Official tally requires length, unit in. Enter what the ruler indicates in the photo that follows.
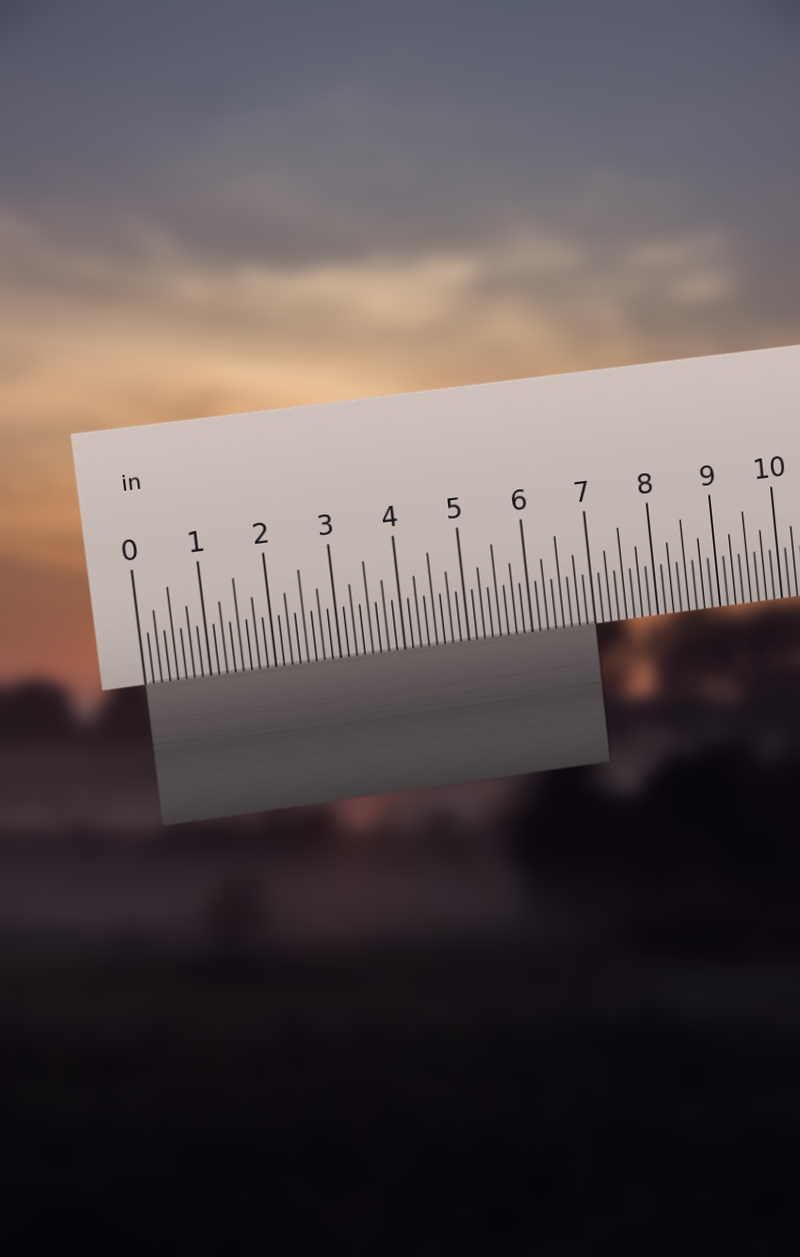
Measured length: 7 in
